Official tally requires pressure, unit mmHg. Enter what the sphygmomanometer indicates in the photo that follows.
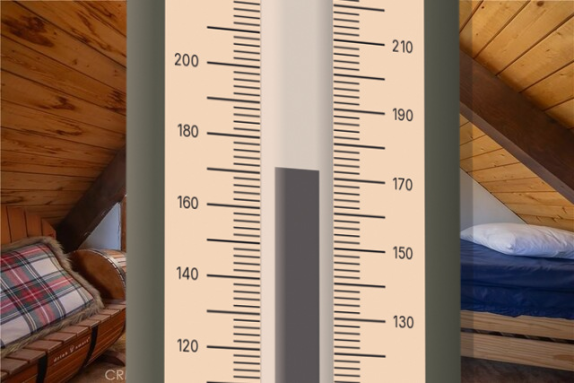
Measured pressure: 172 mmHg
